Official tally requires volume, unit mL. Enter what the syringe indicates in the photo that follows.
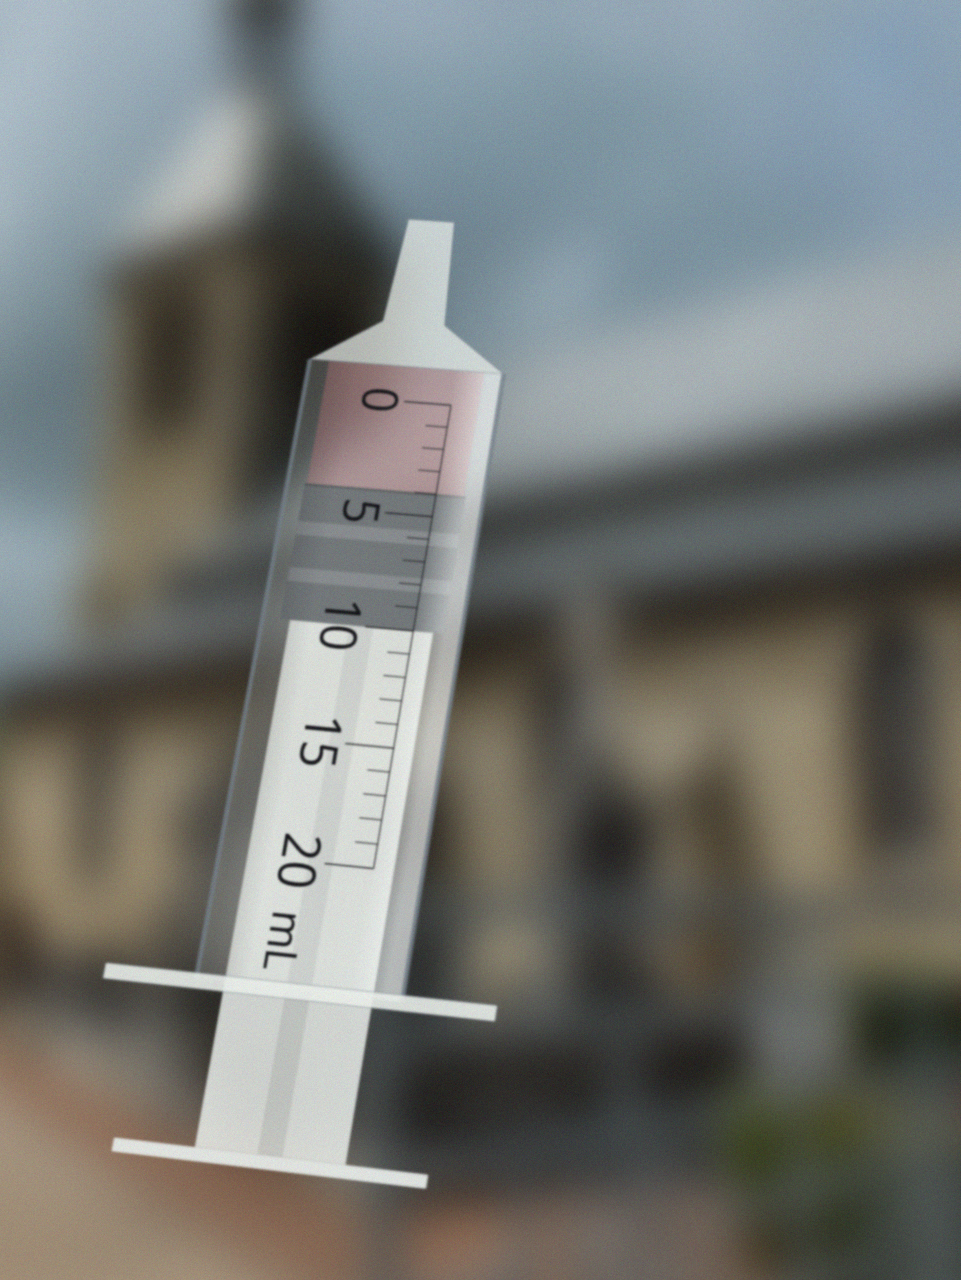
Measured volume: 4 mL
